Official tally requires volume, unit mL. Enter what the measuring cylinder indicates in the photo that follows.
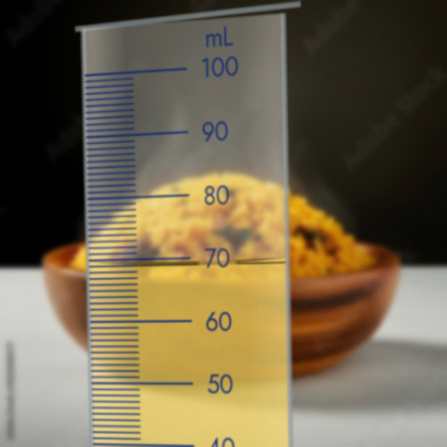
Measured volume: 69 mL
